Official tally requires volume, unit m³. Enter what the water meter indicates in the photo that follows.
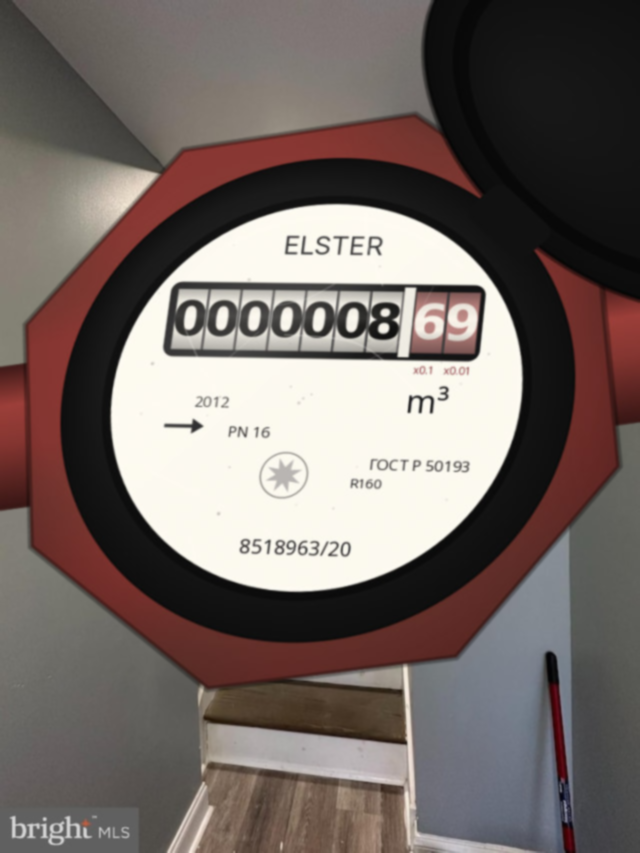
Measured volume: 8.69 m³
